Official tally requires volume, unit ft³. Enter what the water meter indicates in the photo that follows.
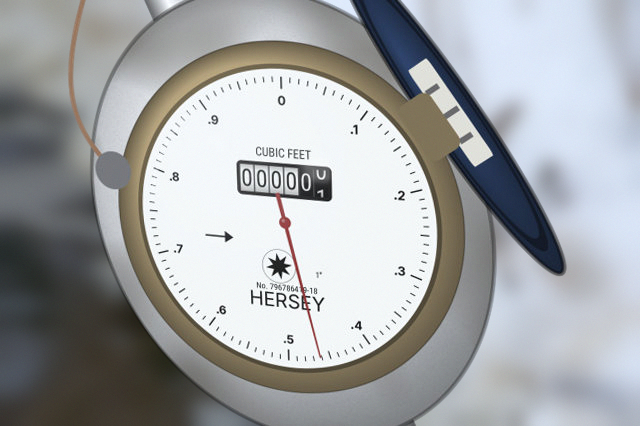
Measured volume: 0.46 ft³
